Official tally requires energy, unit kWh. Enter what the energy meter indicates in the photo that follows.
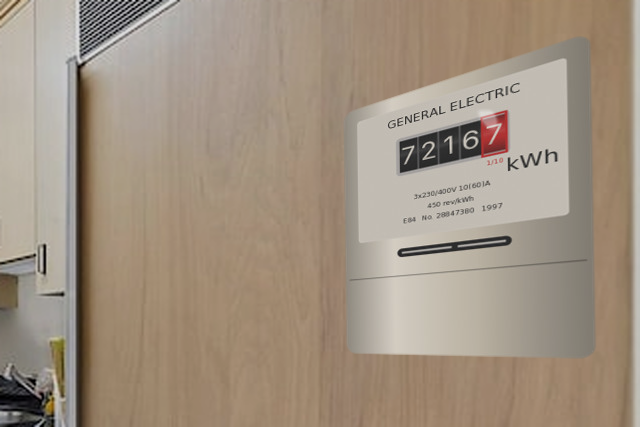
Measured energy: 7216.7 kWh
